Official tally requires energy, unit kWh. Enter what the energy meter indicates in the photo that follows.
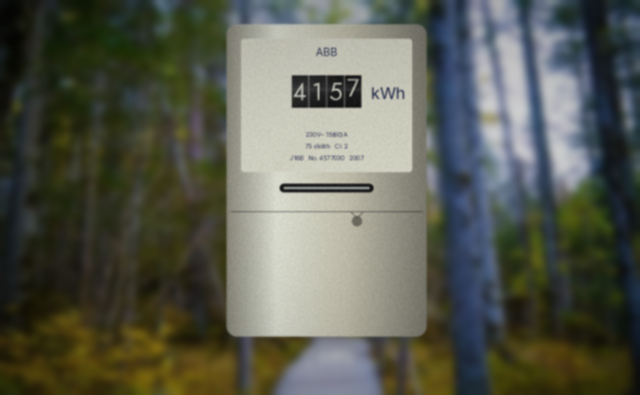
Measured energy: 4157 kWh
